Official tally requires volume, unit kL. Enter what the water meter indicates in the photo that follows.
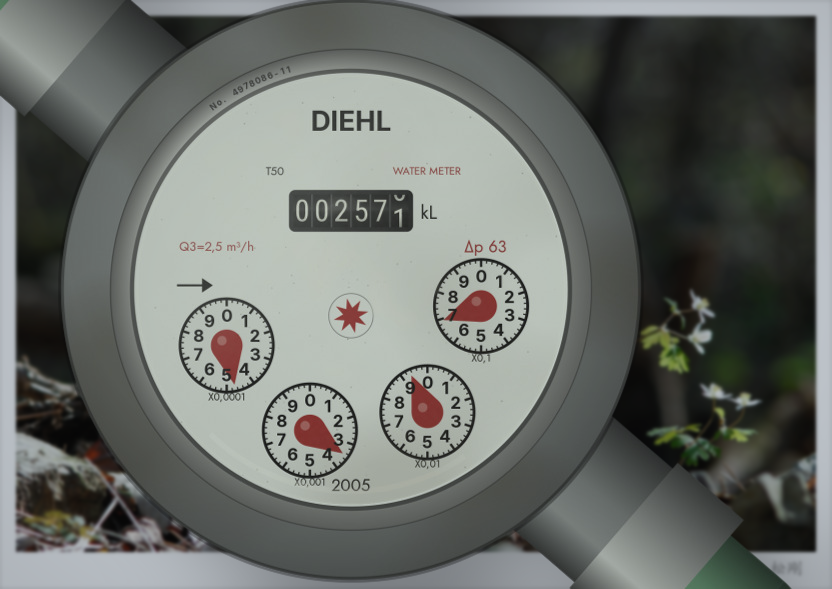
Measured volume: 2570.6934 kL
